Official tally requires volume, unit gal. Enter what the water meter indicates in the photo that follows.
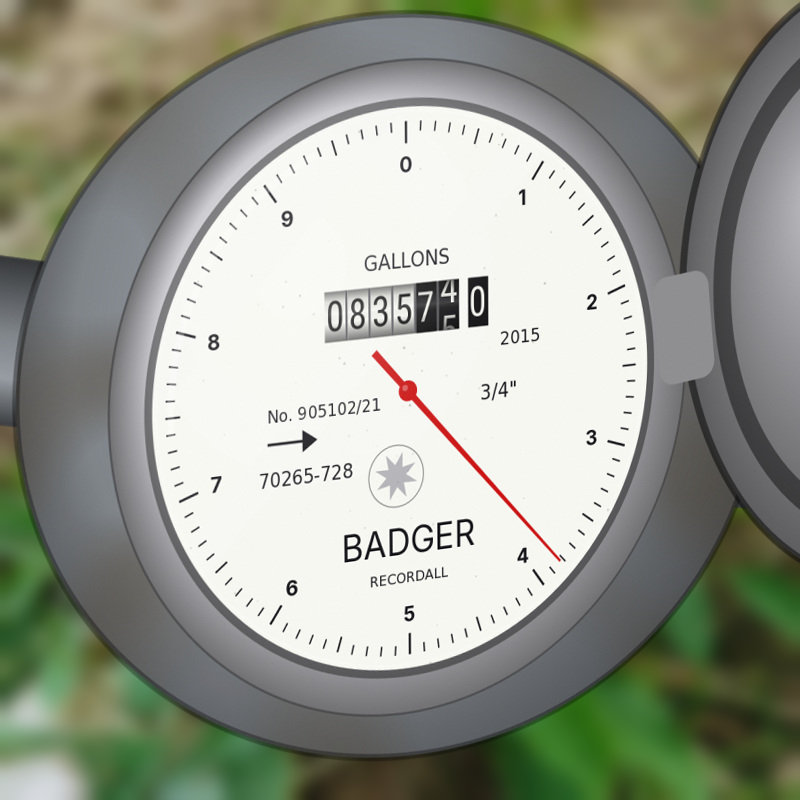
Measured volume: 835743.8 gal
